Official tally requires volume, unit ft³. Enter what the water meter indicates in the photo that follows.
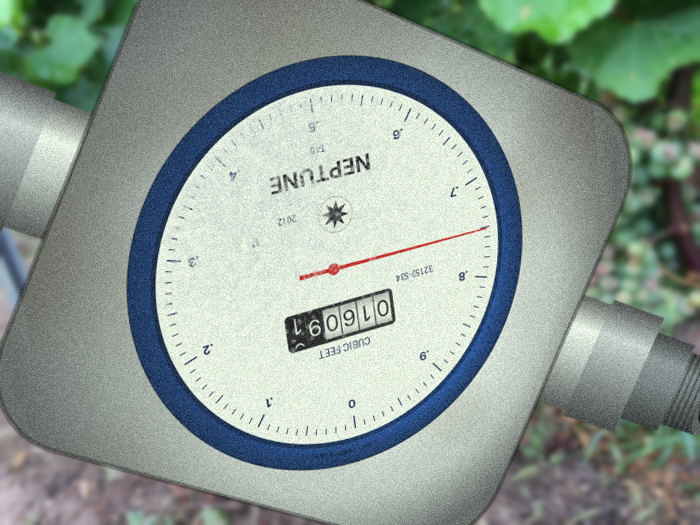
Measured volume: 16090.75 ft³
